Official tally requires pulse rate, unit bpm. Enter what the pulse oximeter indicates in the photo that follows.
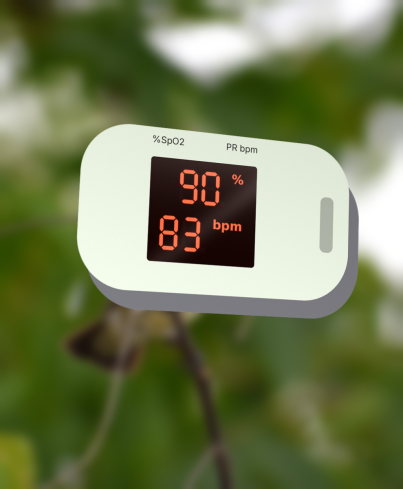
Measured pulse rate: 83 bpm
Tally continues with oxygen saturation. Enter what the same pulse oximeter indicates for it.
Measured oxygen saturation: 90 %
